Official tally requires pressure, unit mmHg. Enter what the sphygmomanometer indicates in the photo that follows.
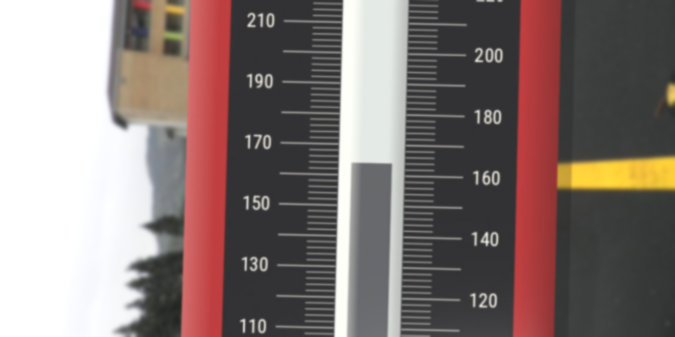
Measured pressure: 164 mmHg
